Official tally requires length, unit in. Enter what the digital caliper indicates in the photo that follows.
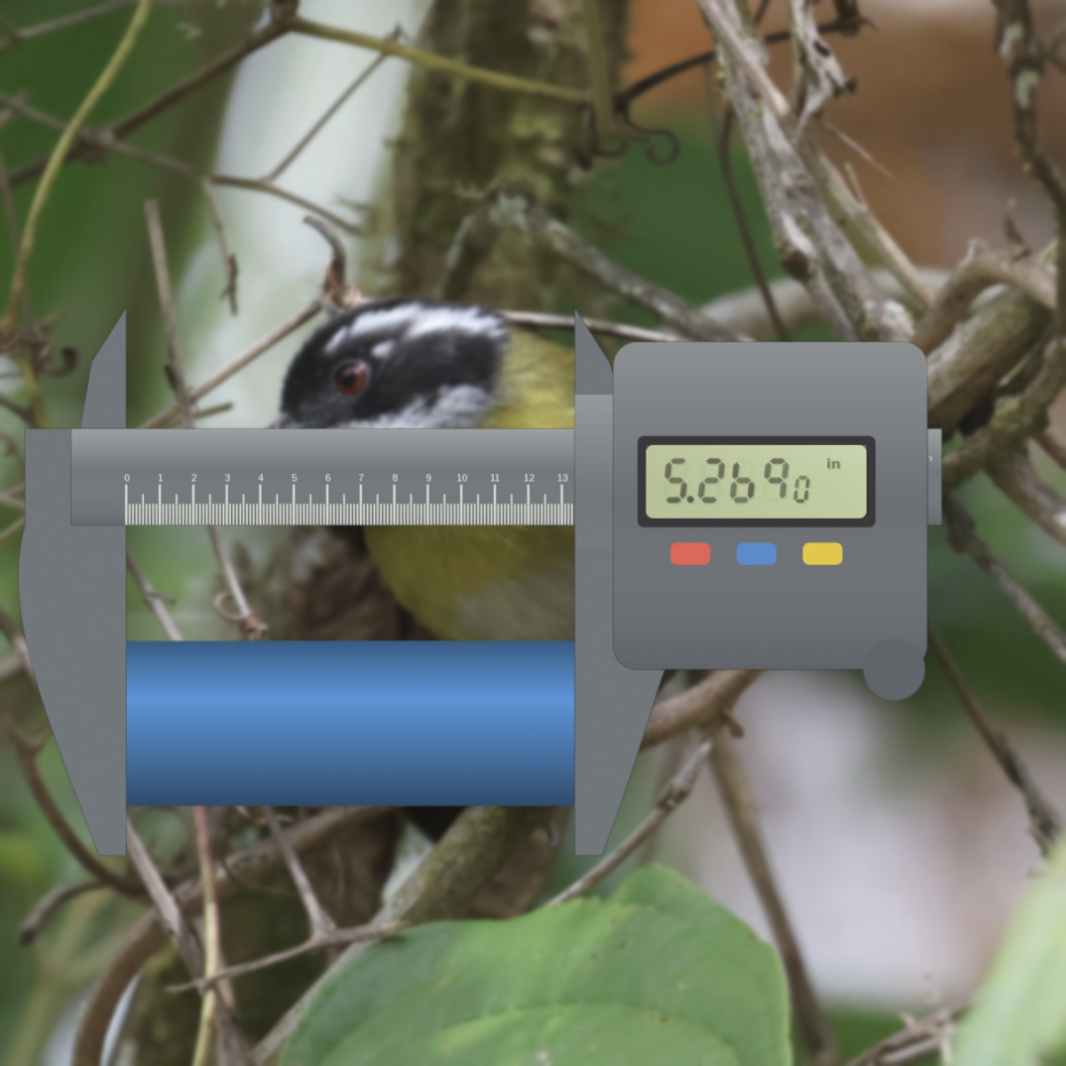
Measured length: 5.2690 in
